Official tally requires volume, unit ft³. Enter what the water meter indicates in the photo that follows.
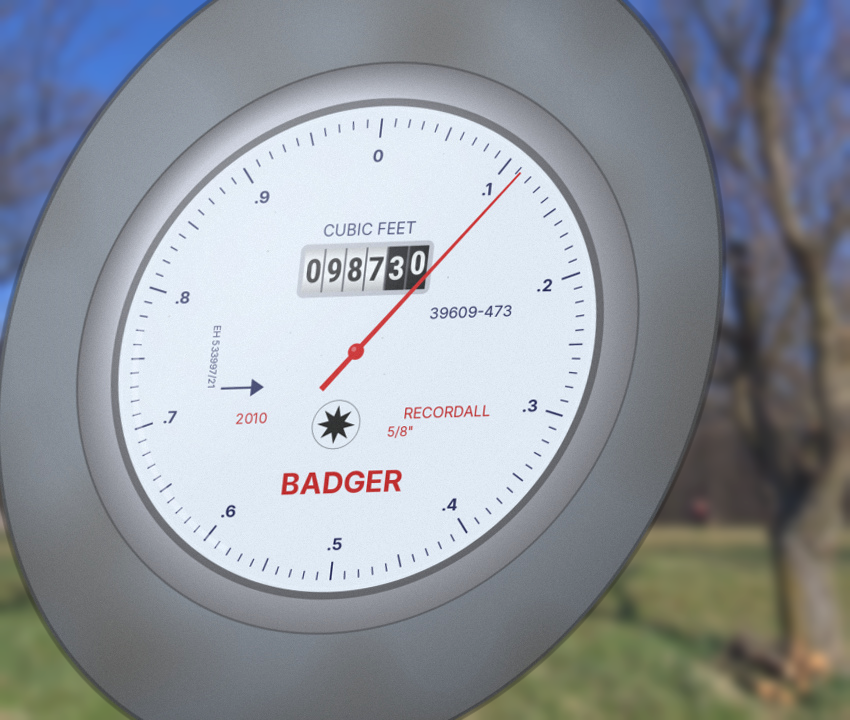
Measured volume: 98730.11 ft³
